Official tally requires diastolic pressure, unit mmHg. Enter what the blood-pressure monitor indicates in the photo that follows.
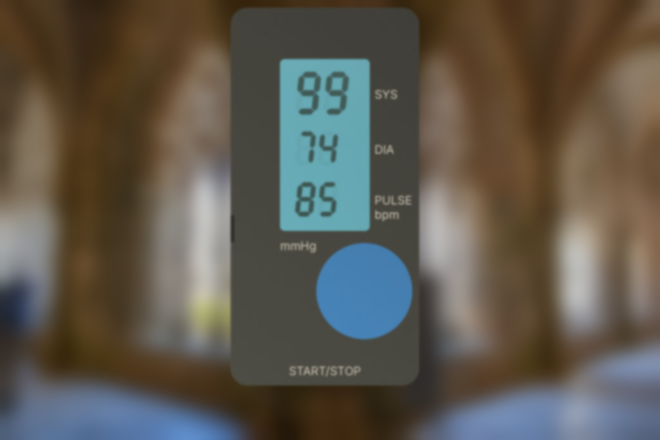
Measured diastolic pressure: 74 mmHg
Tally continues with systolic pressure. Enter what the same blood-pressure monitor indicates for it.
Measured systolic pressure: 99 mmHg
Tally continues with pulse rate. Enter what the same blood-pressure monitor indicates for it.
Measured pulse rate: 85 bpm
